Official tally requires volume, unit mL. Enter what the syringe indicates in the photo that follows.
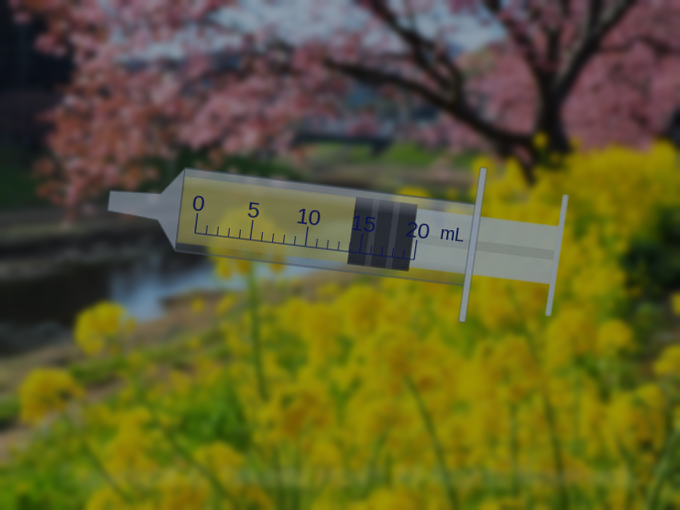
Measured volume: 14 mL
